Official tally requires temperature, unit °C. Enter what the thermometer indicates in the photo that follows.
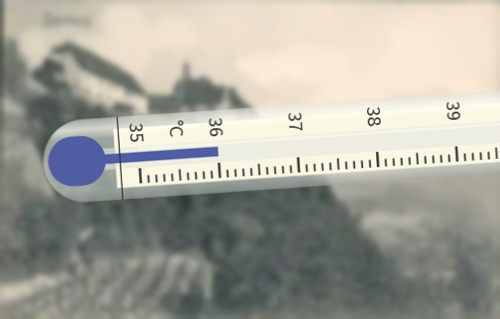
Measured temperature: 36 °C
